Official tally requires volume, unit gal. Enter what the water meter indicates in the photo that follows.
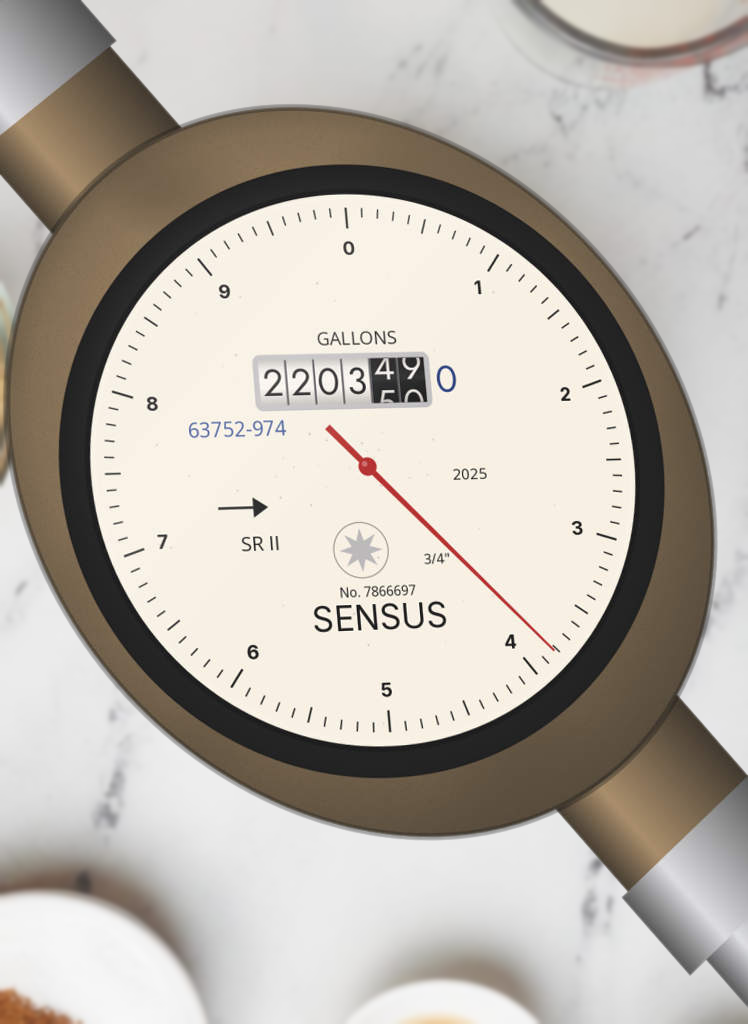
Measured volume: 2203493.8 gal
